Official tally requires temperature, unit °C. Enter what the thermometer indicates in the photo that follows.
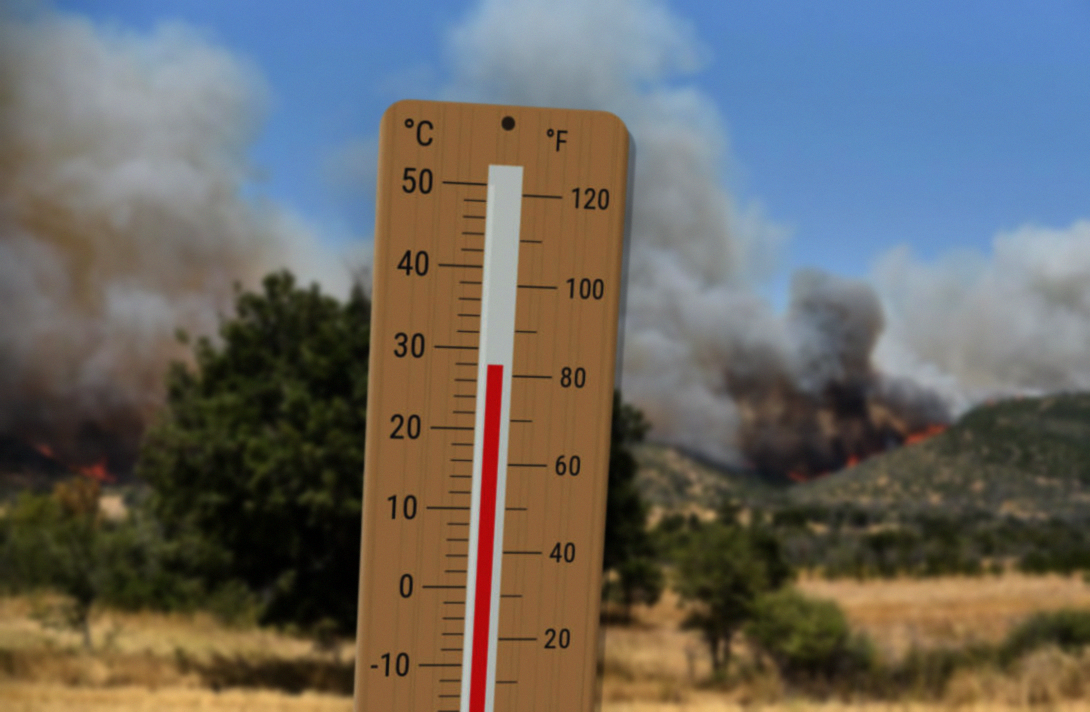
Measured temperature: 28 °C
